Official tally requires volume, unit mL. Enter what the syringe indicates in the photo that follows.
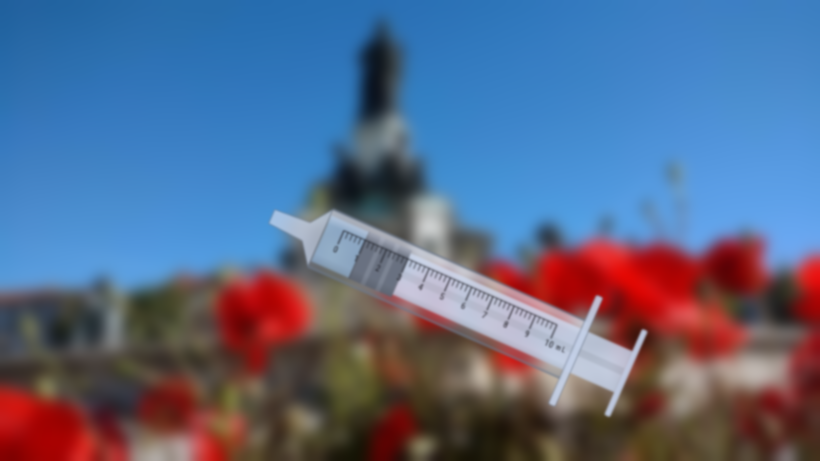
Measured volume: 1 mL
